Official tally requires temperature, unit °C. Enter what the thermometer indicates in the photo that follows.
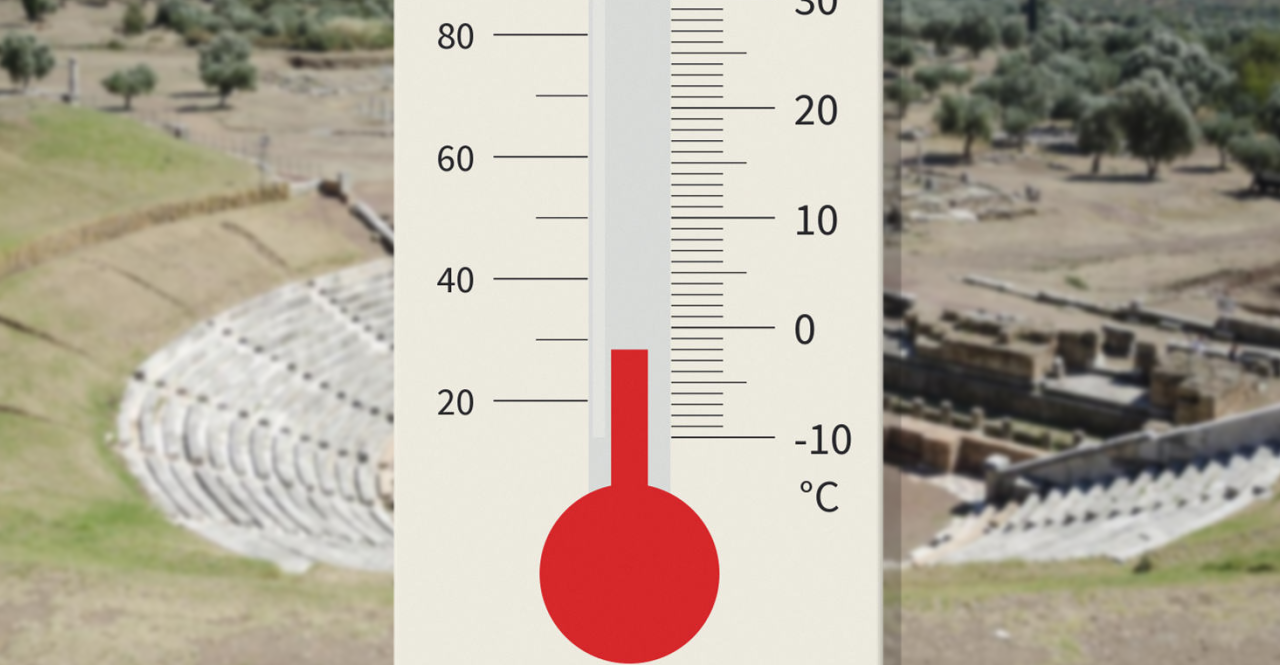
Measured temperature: -2 °C
